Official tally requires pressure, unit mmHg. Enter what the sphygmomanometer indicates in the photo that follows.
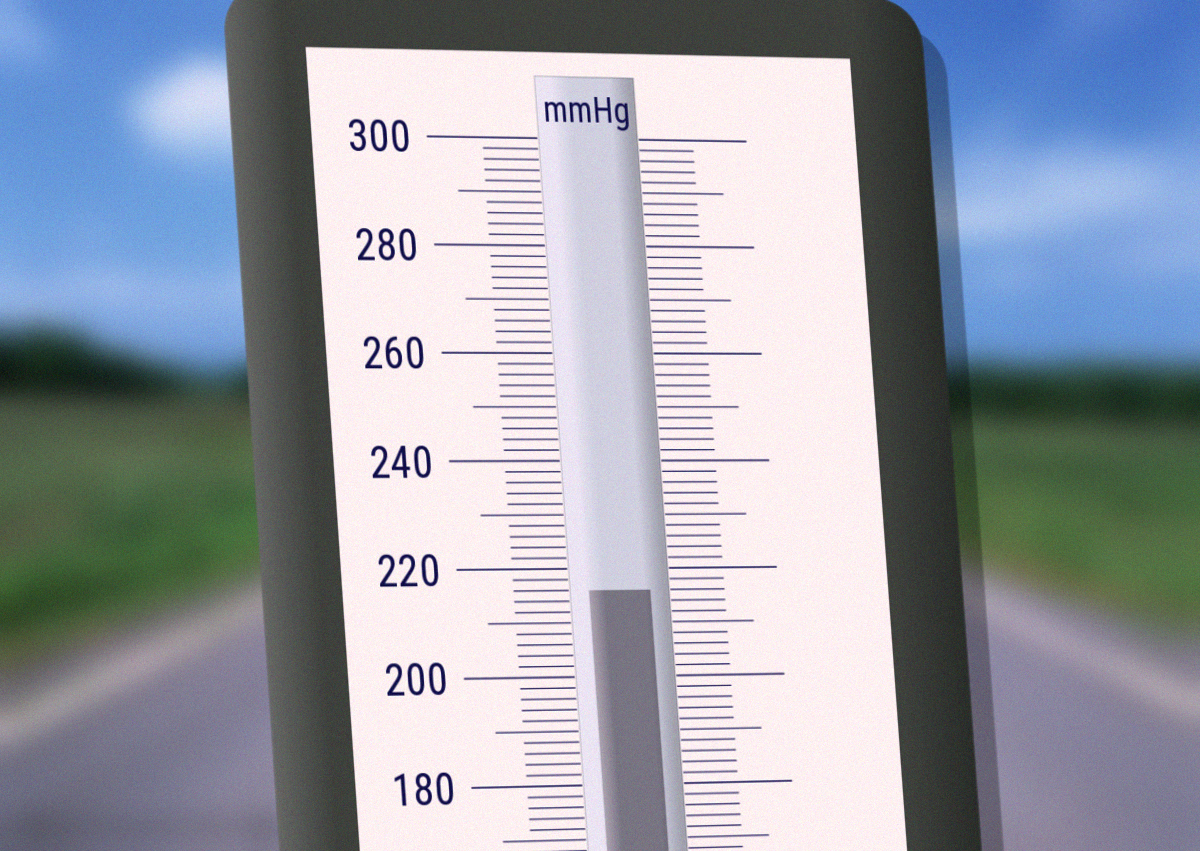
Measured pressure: 216 mmHg
